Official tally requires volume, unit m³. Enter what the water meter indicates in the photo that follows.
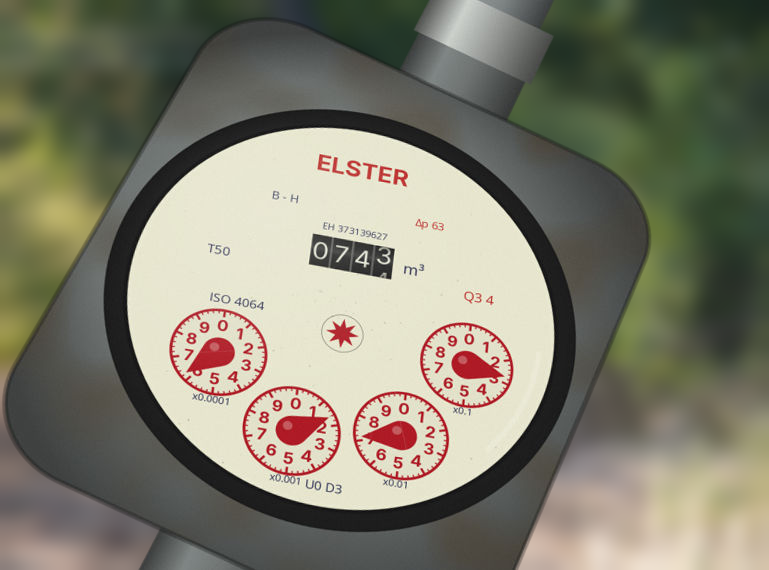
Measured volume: 743.2716 m³
